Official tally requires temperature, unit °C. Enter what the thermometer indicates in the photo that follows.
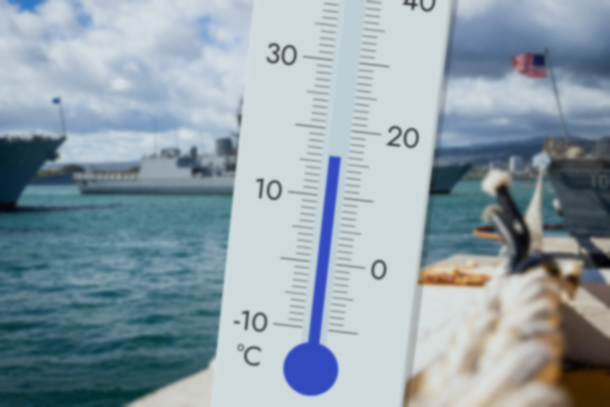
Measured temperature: 16 °C
